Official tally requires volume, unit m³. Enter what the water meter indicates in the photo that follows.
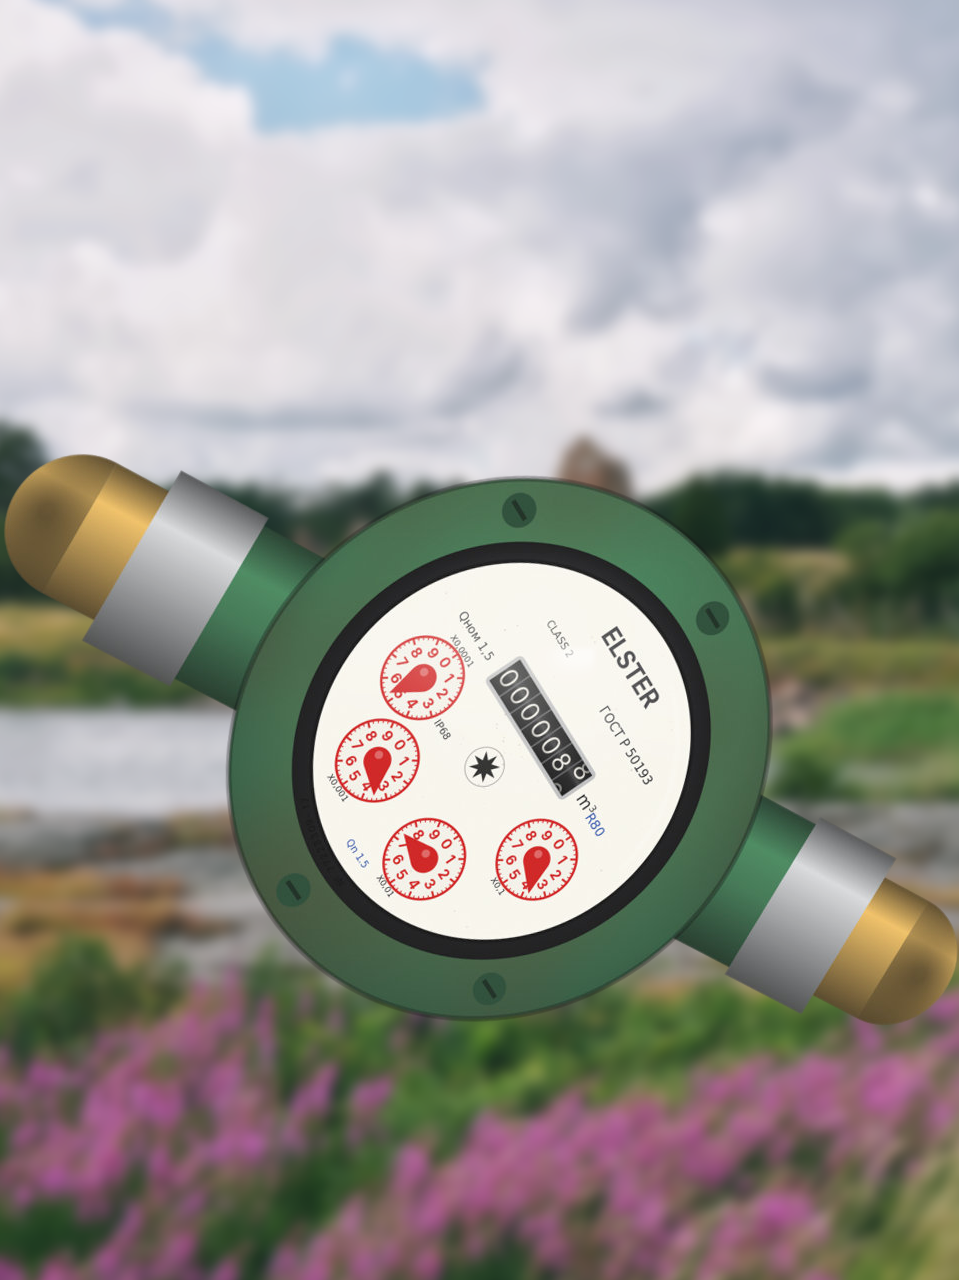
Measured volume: 88.3735 m³
